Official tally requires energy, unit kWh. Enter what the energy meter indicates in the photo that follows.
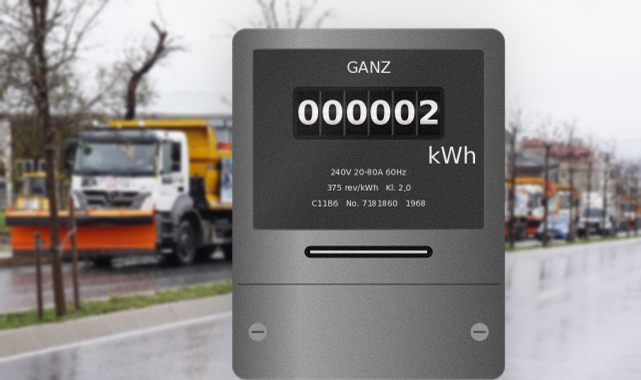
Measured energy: 2 kWh
